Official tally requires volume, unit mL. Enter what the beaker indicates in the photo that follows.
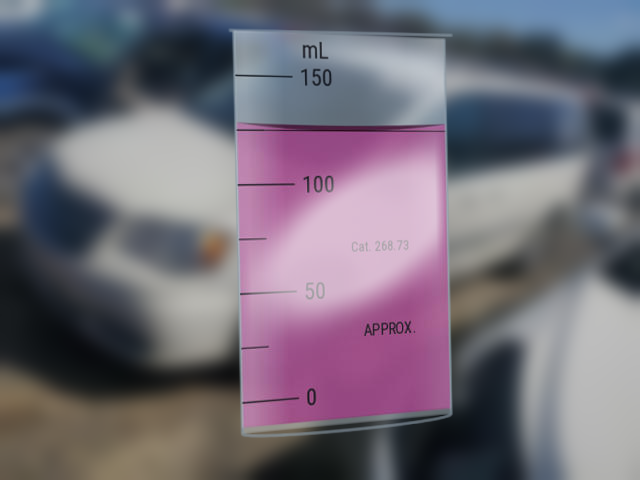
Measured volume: 125 mL
